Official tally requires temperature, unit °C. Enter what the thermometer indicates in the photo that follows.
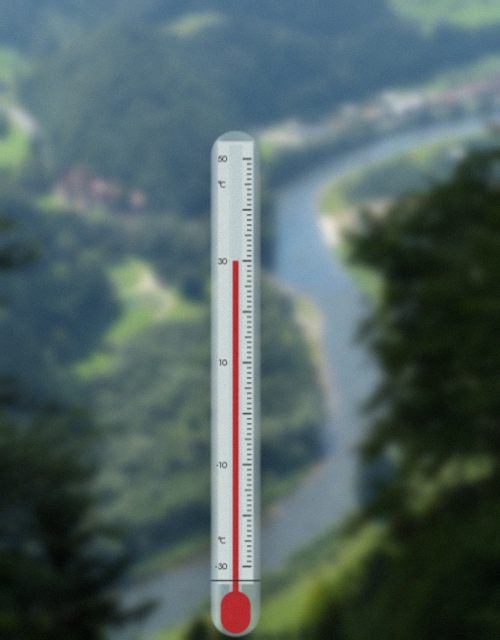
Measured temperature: 30 °C
